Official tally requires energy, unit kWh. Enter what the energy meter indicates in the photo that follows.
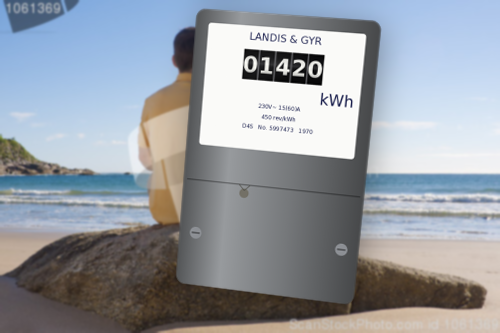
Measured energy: 1420 kWh
